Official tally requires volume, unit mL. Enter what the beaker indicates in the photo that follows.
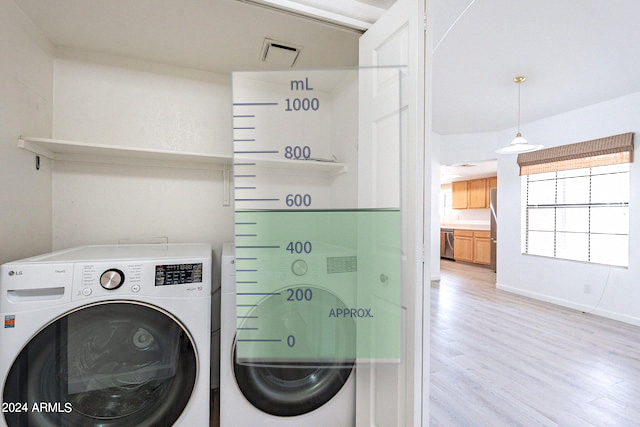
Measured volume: 550 mL
